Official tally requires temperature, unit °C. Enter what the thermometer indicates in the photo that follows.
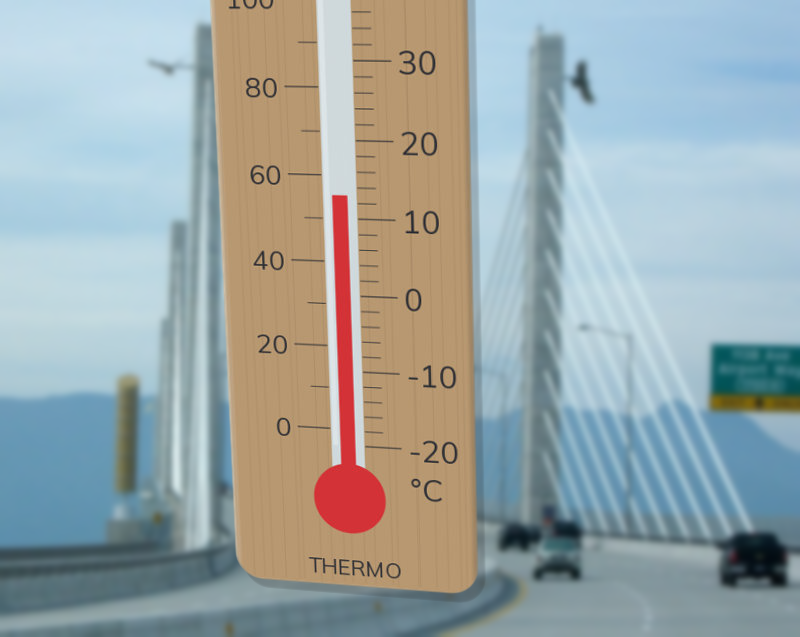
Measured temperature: 13 °C
